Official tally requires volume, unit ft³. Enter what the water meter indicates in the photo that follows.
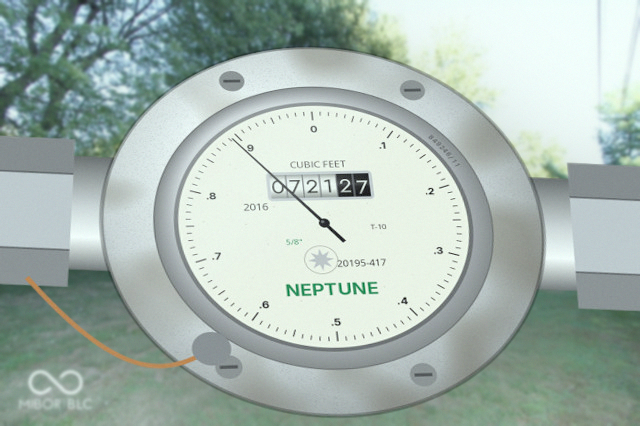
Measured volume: 72126.89 ft³
